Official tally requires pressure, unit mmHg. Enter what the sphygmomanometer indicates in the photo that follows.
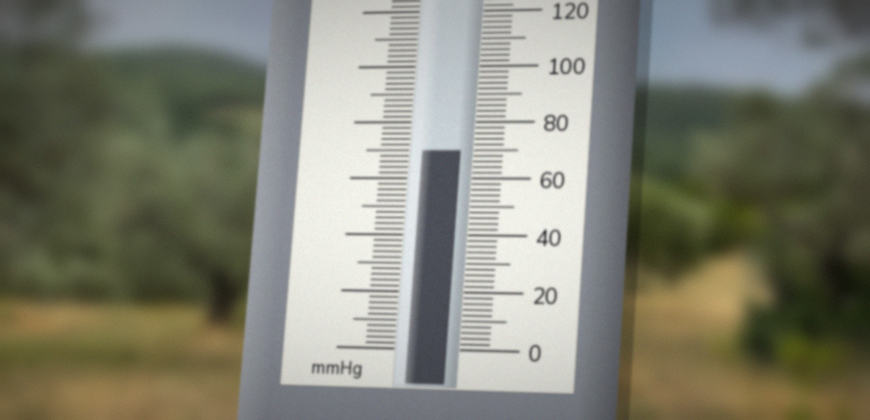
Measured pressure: 70 mmHg
